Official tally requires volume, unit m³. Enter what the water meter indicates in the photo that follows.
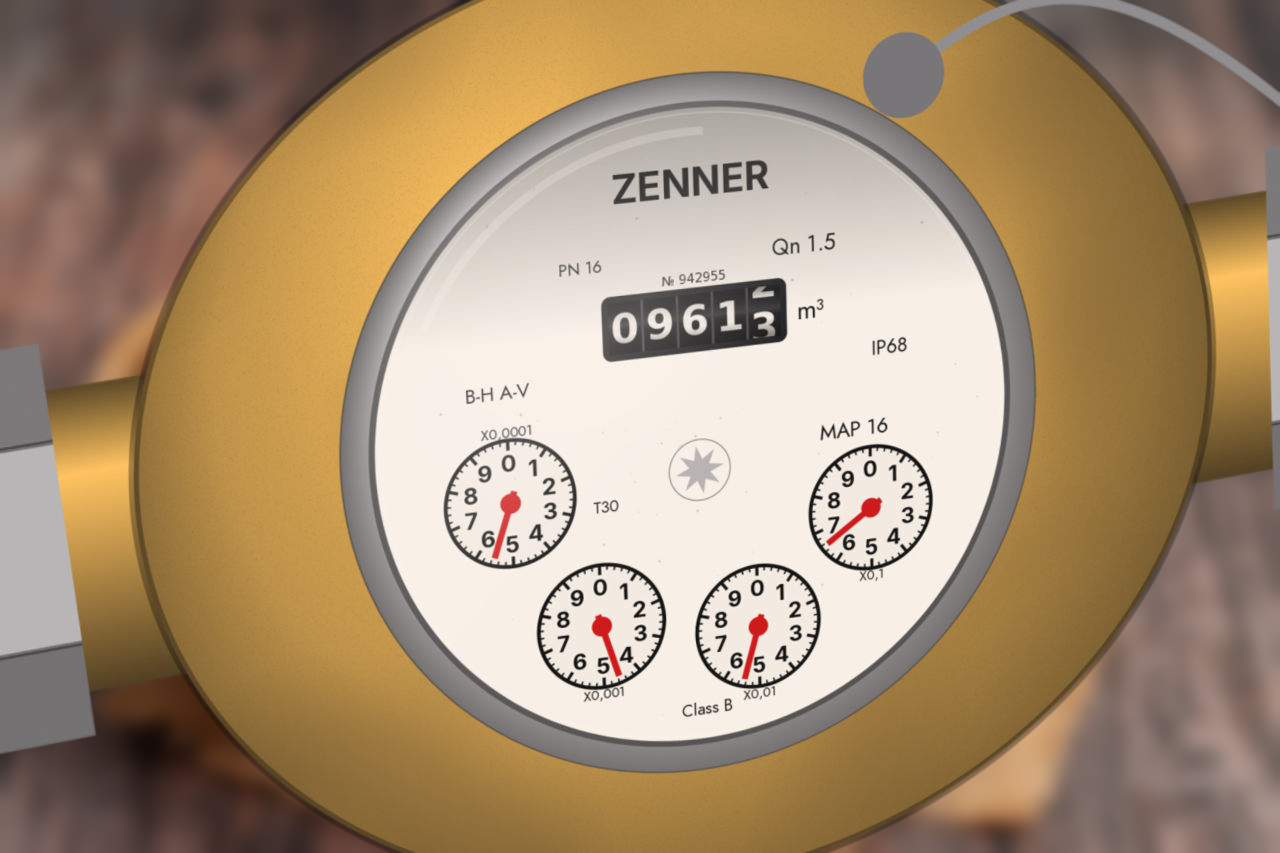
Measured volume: 9612.6545 m³
